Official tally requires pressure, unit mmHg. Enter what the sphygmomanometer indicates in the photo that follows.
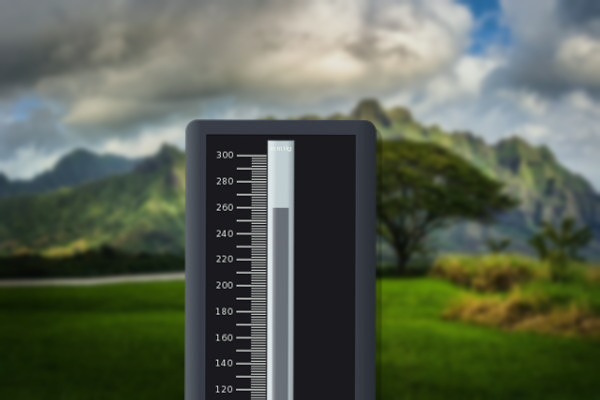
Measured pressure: 260 mmHg
